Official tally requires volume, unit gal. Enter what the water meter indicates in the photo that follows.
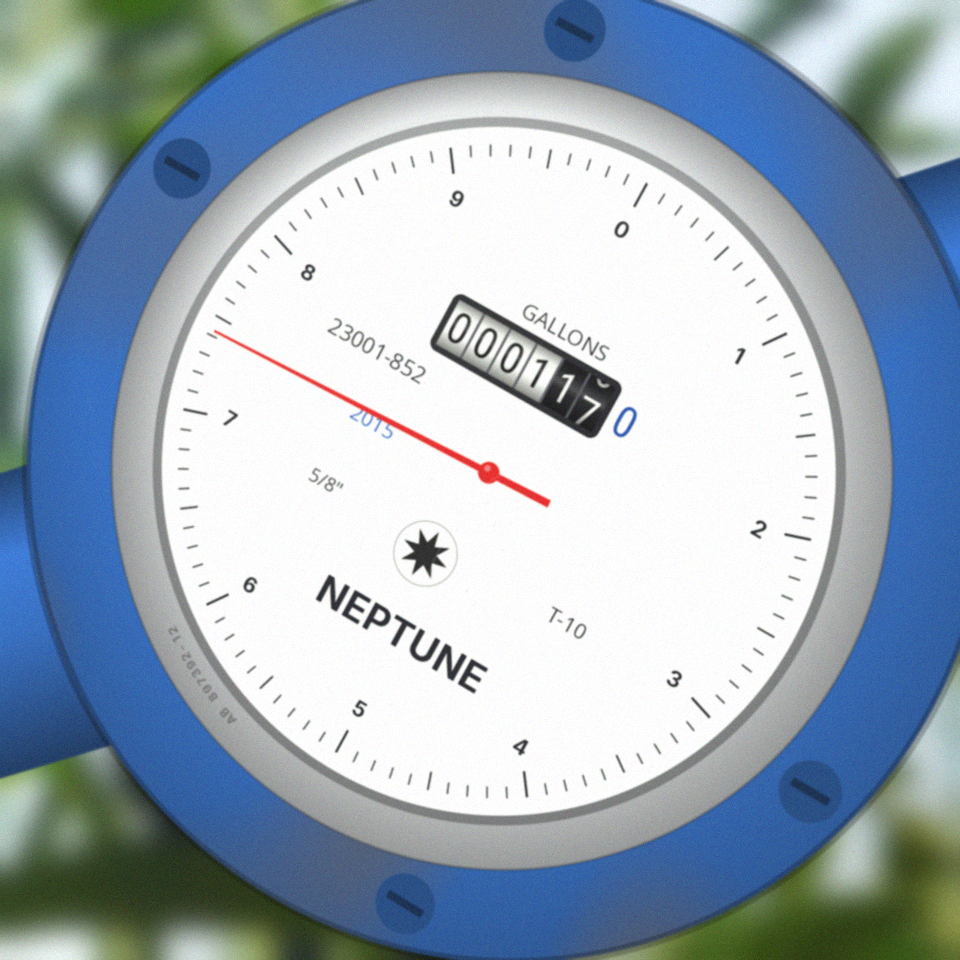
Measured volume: 1167.4 gal
